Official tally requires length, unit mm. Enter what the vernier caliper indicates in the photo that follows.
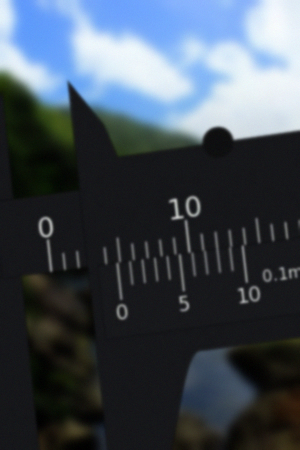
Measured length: 4.8 mm
